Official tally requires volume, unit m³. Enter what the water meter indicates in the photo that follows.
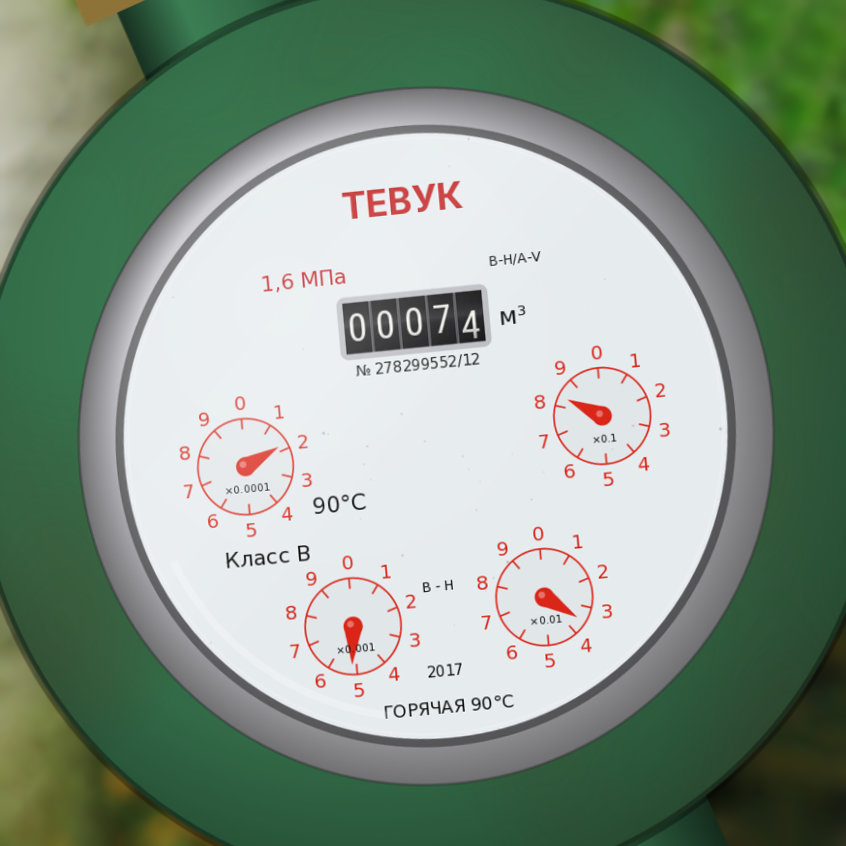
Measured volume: 73.8351 m³
